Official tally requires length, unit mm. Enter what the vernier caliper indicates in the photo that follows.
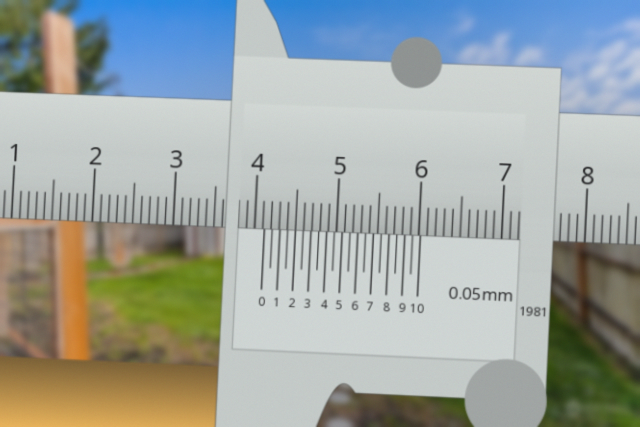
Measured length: 41.2 mm
